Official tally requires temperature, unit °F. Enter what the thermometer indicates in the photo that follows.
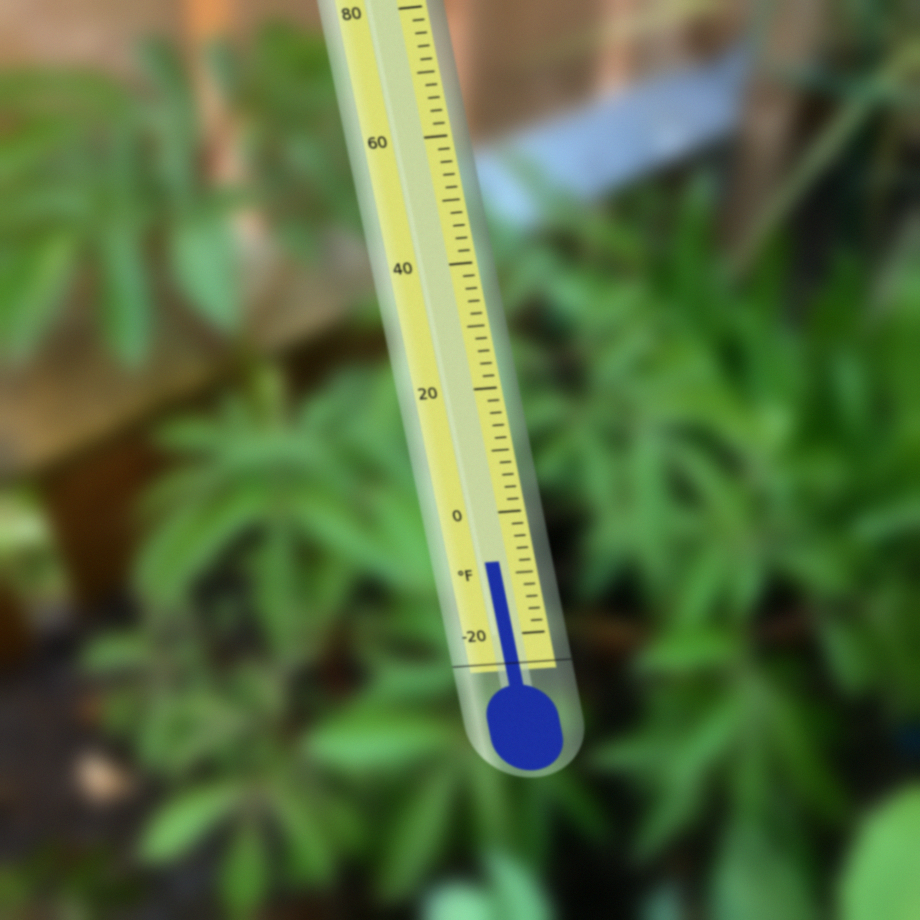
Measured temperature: -8 °F
